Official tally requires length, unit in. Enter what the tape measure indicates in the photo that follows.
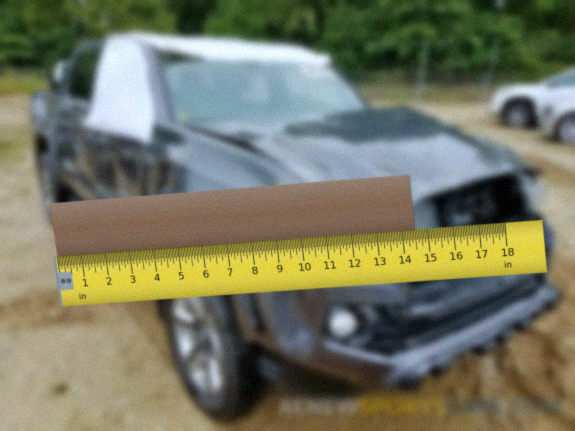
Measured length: 14.5 in
